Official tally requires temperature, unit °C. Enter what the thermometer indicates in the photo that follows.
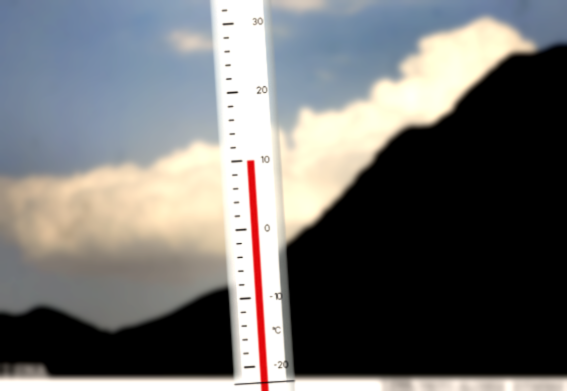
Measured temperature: 10 °C
